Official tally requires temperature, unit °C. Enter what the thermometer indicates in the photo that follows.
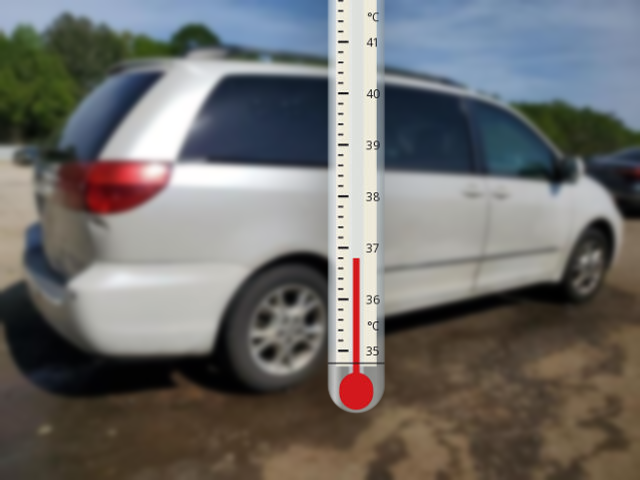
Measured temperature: 36.8 °C
